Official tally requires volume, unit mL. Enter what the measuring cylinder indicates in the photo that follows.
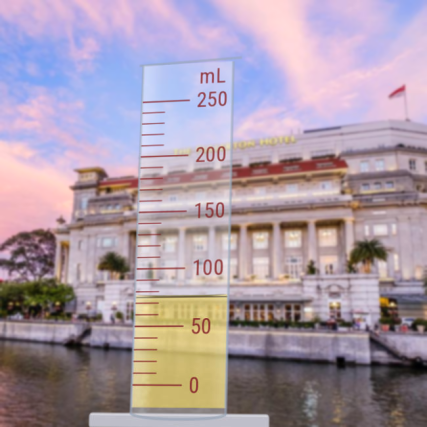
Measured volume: 75 mL
